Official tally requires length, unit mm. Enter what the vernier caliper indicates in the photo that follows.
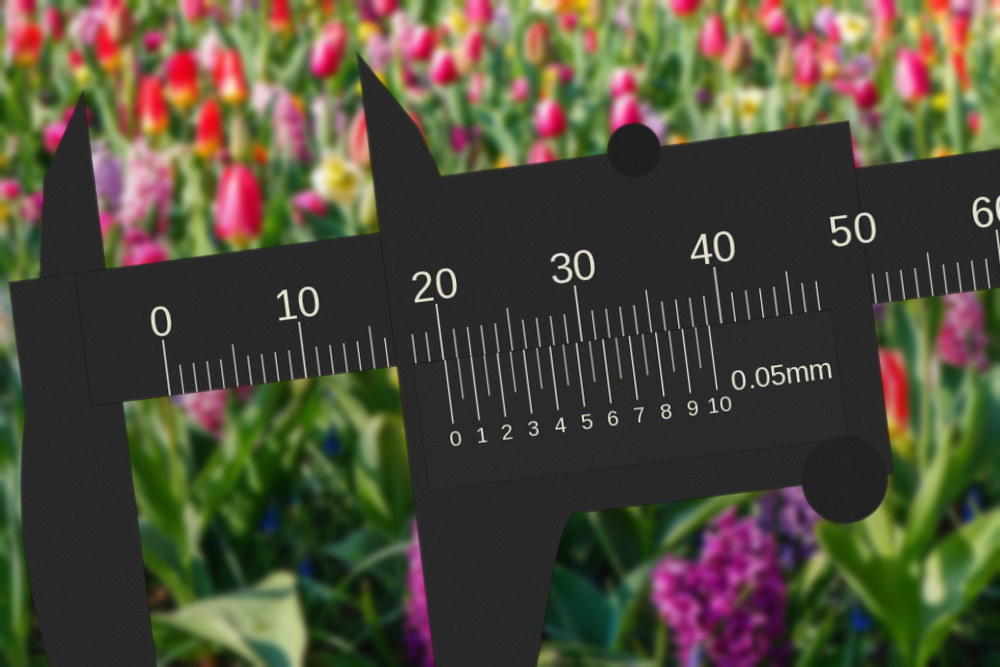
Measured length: 20.1 mm
